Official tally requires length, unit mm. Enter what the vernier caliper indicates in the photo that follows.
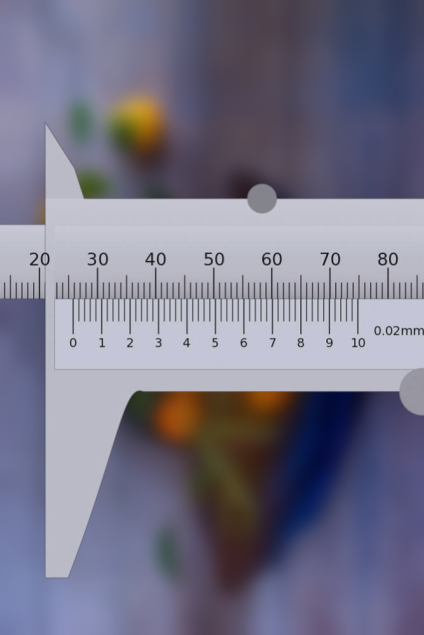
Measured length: 25.8 mm
